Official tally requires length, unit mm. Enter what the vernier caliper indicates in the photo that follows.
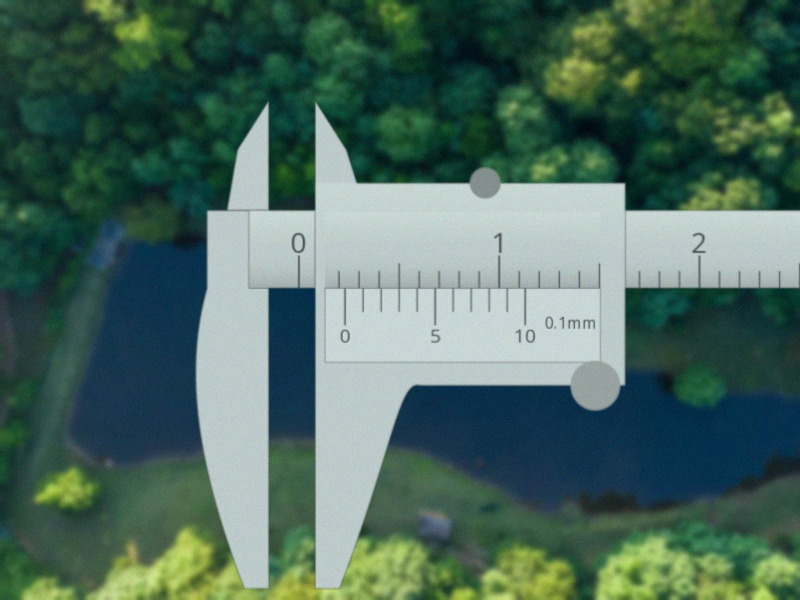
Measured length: 2.3 mm
